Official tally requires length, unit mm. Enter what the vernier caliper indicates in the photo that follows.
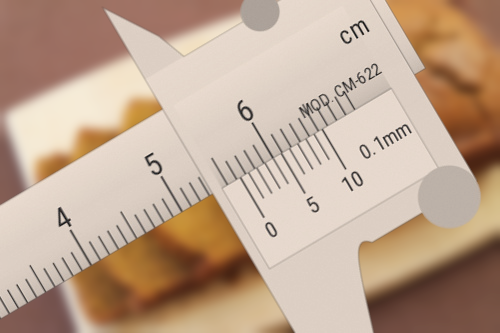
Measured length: 56.4 mm
